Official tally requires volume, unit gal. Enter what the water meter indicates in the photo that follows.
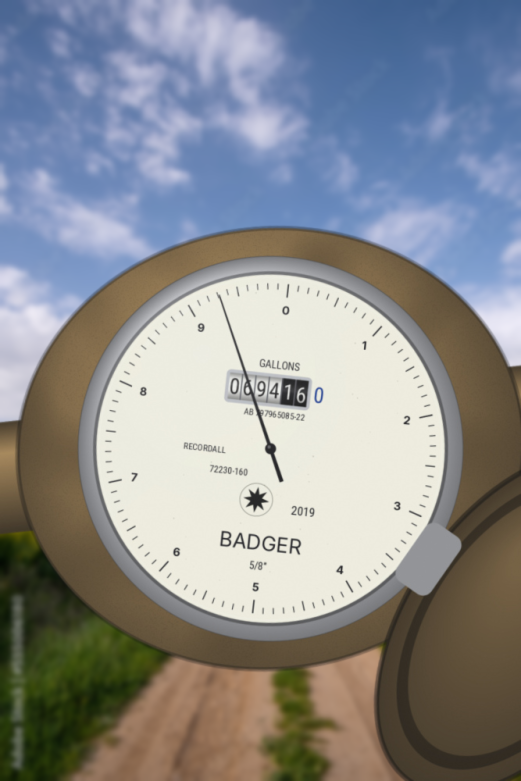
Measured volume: 694159.3 gal
